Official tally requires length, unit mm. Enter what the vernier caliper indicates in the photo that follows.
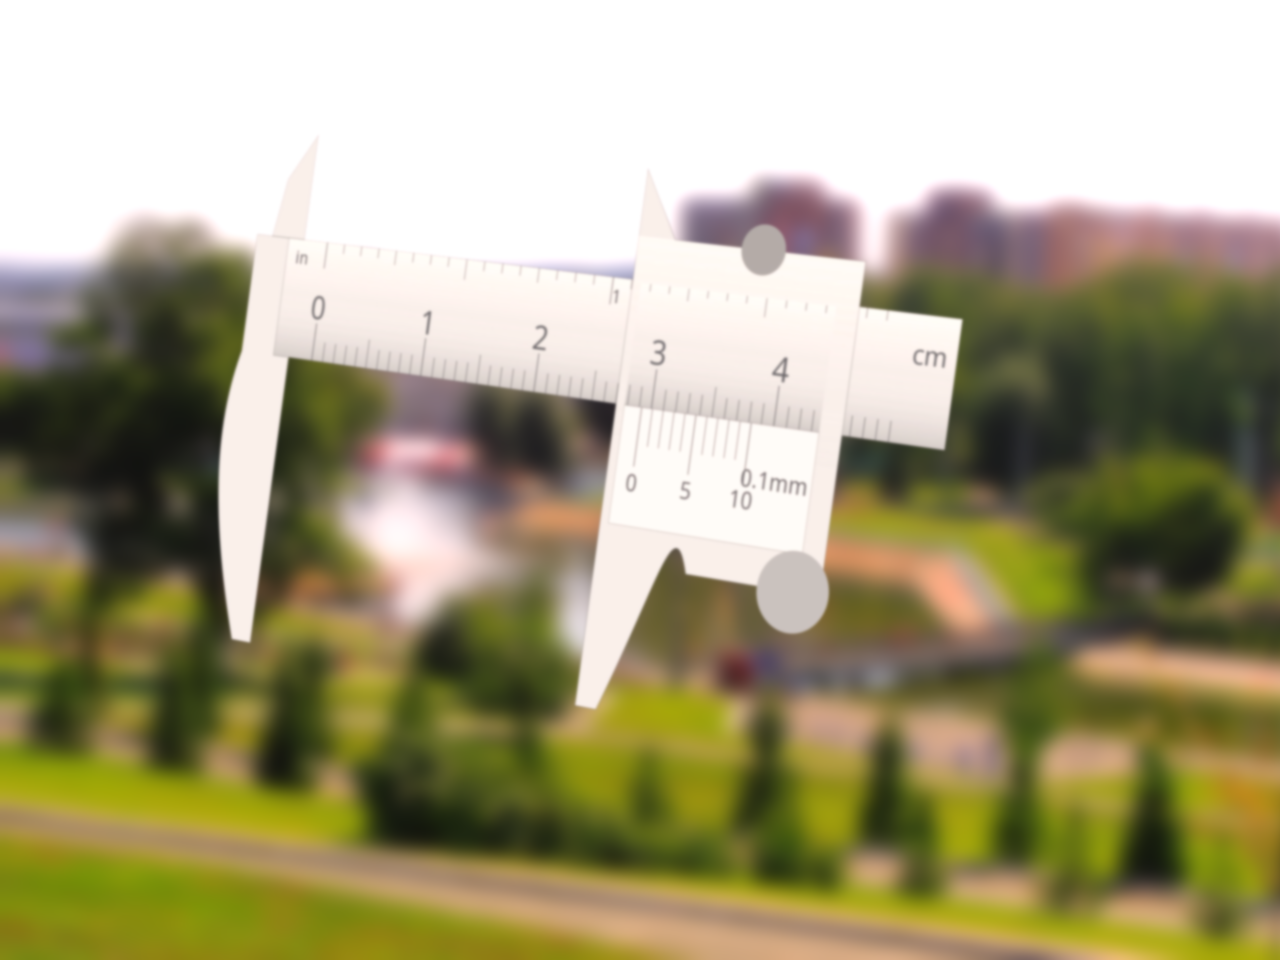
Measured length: 29.2 mm
